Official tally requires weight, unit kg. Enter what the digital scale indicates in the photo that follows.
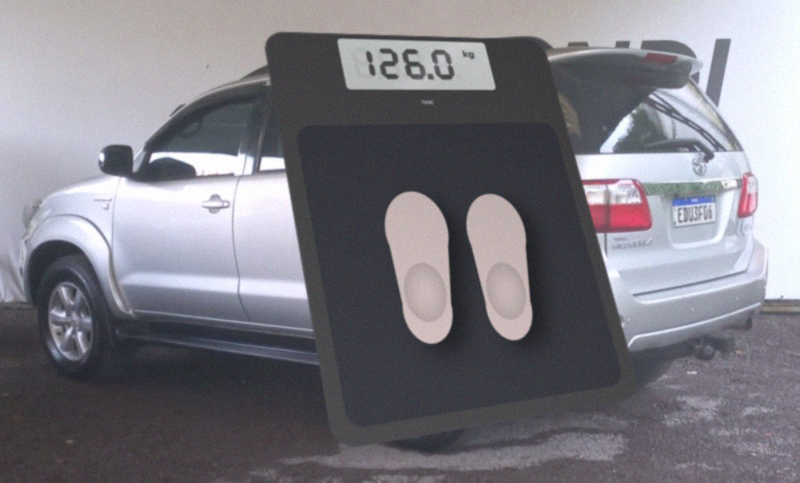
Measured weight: 126.0 kg
